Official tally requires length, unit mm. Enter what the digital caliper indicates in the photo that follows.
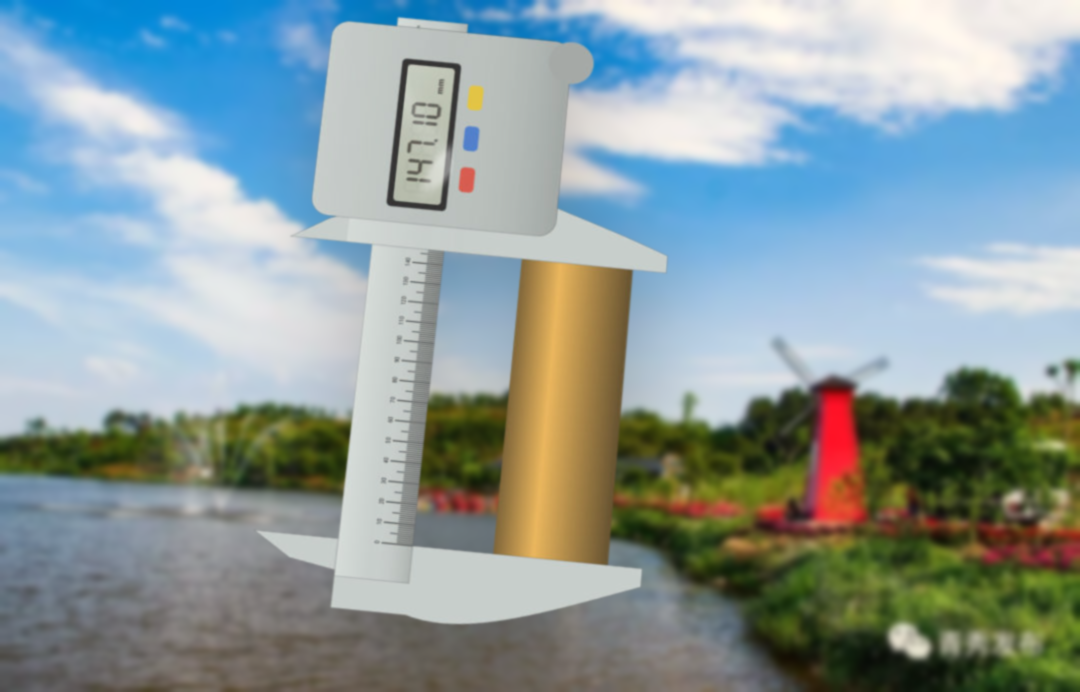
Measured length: 147.10 mm
